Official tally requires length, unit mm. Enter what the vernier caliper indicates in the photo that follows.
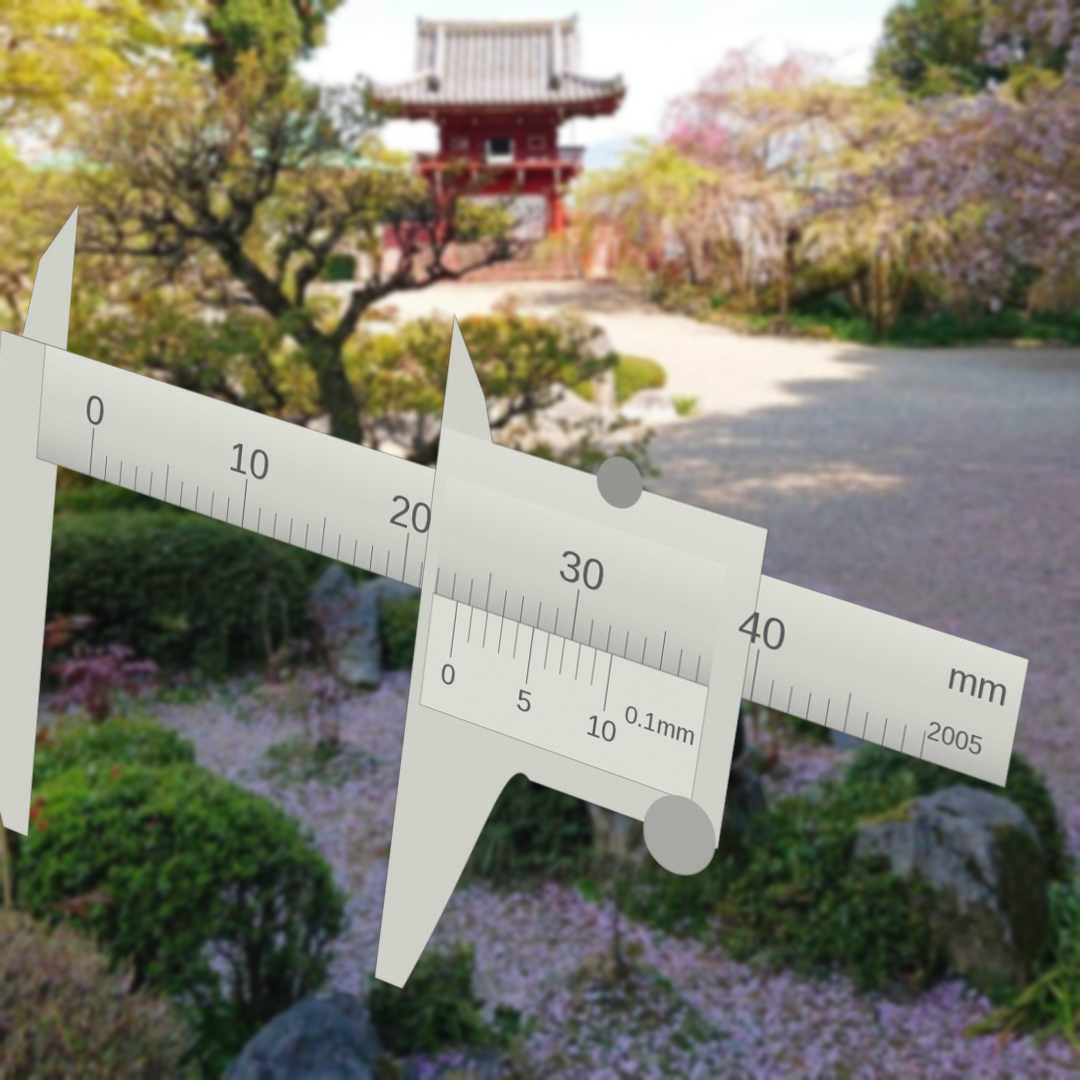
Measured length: 23.3 mm
